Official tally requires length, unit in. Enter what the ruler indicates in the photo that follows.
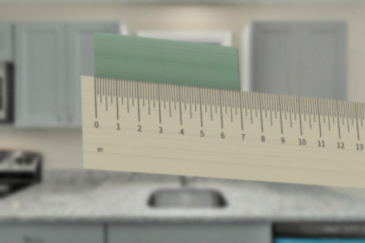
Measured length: 7 in
